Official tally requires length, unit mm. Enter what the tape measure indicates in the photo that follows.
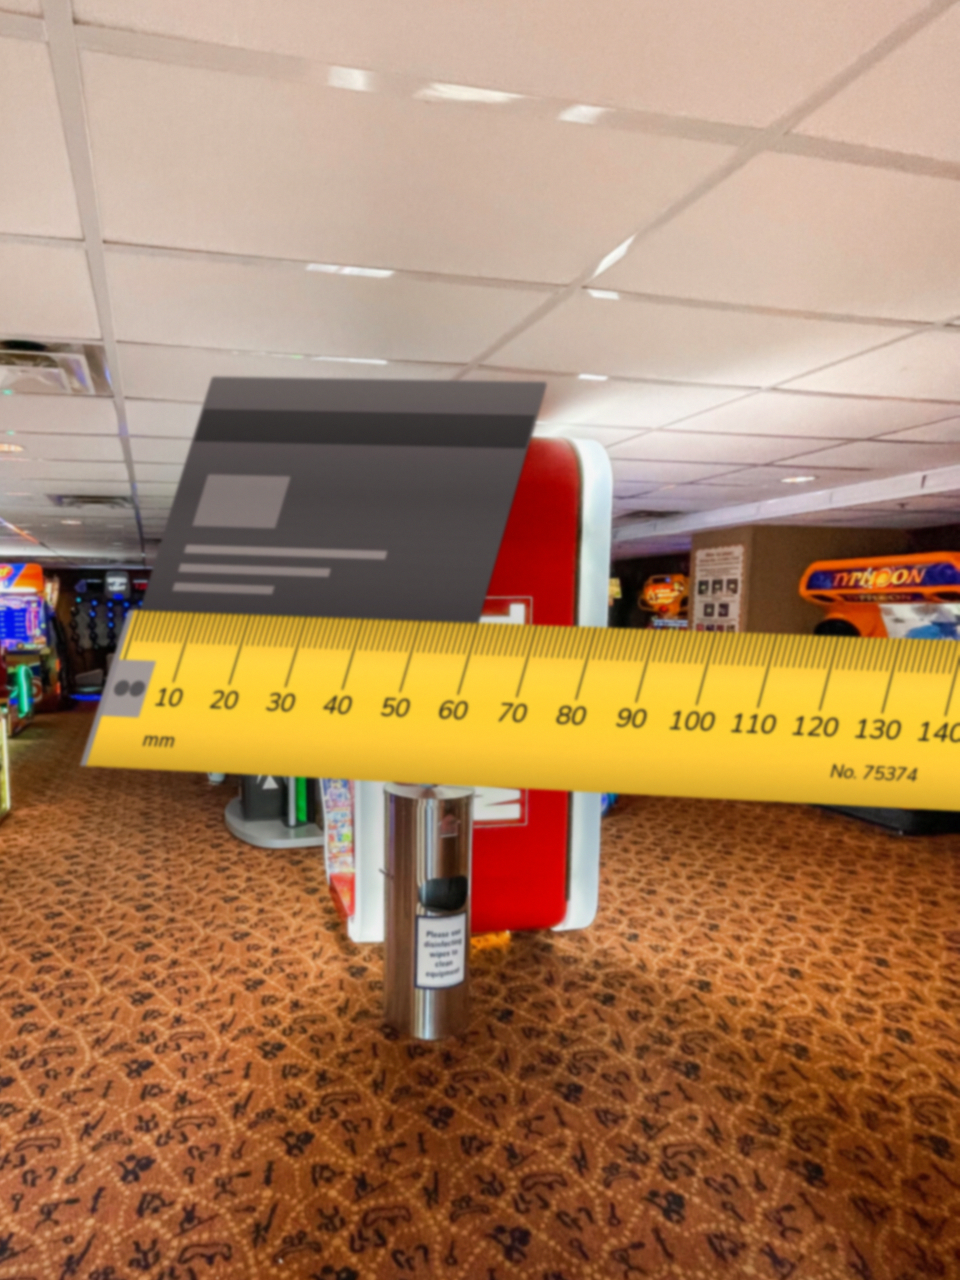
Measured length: 60 mm
